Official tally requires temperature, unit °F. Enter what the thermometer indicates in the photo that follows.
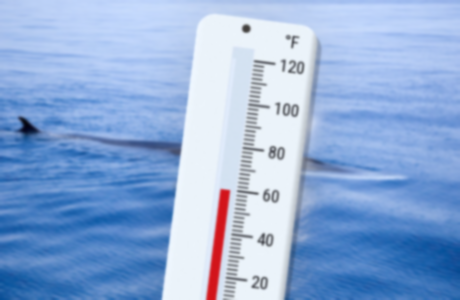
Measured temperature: 60 °F
